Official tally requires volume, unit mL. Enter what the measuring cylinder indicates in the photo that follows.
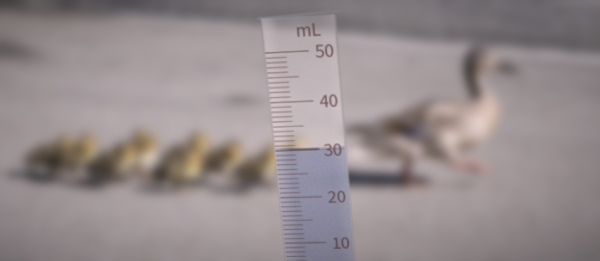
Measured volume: 30 mL
